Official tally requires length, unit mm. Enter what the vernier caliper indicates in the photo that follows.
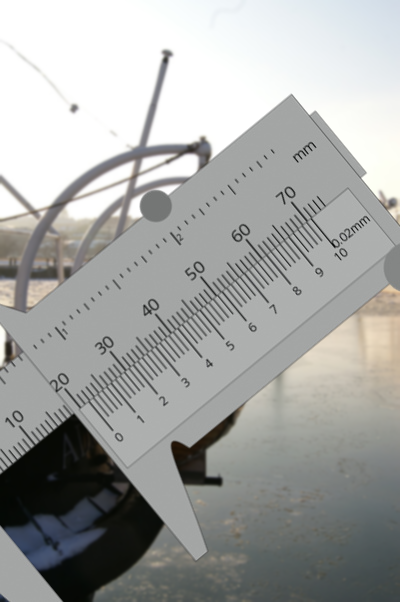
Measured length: 21.8 mm
